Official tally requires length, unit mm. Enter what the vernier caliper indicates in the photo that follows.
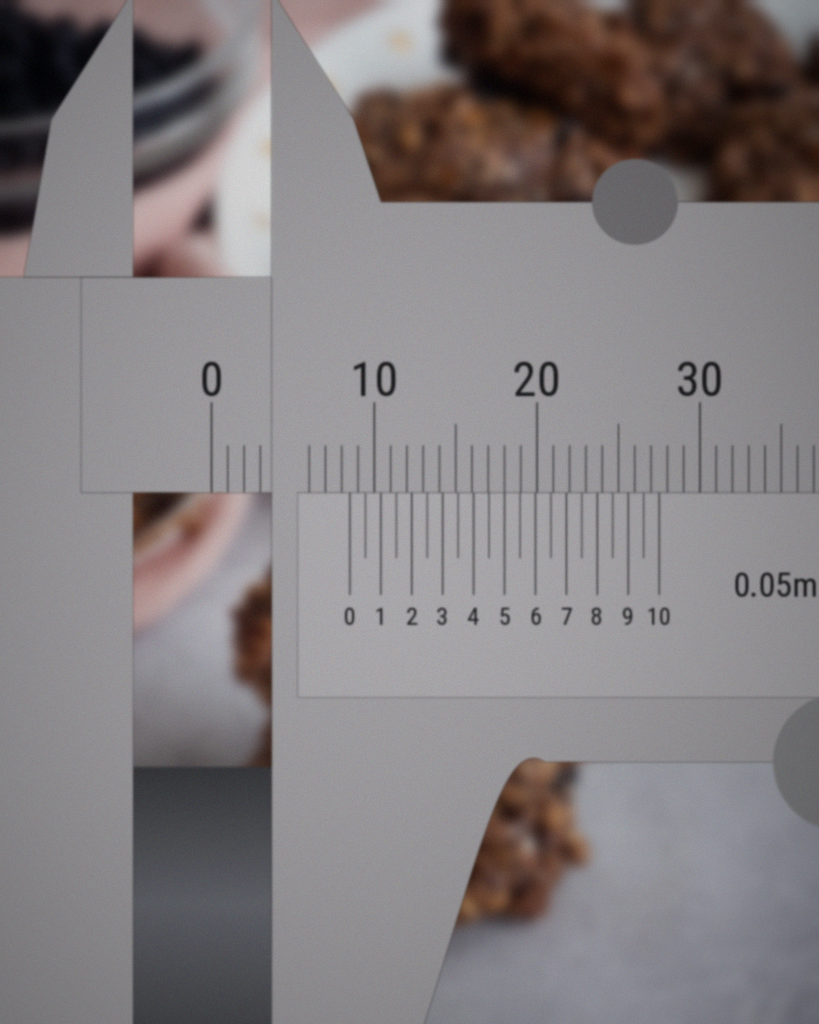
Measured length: 8.5 mm
